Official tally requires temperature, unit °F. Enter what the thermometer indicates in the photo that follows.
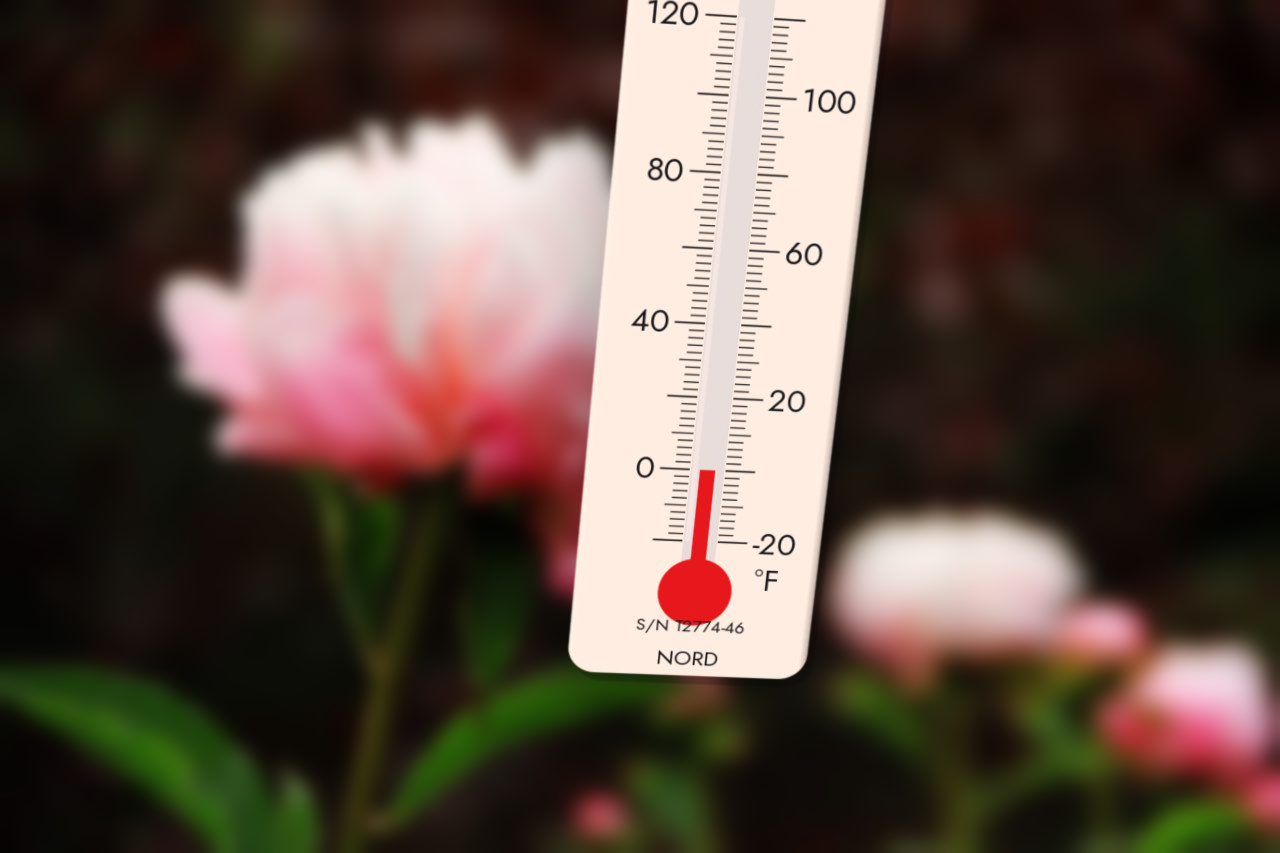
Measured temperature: 0 °F
